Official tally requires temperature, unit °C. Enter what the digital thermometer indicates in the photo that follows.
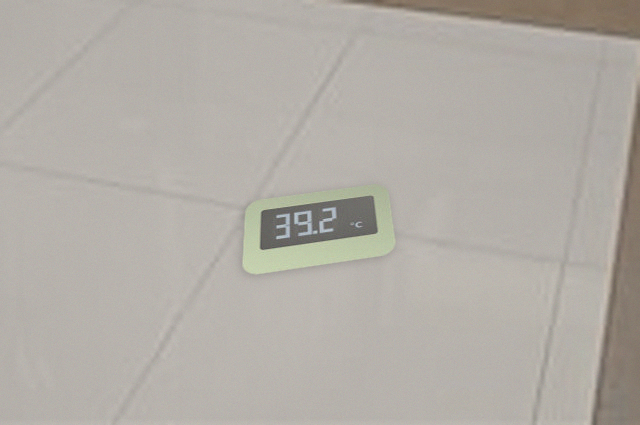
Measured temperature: 39.2 °C
